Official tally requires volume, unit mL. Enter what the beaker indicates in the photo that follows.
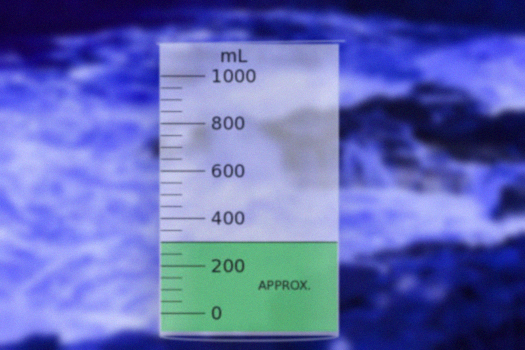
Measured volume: 300 mL
